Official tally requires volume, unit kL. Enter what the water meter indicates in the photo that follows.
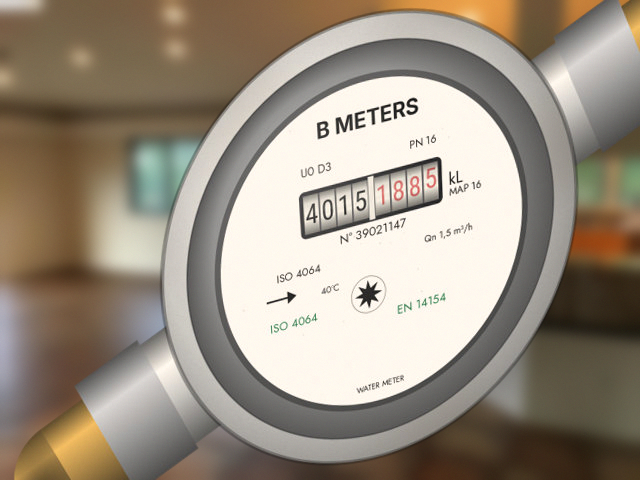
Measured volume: 4015.1885 kL
